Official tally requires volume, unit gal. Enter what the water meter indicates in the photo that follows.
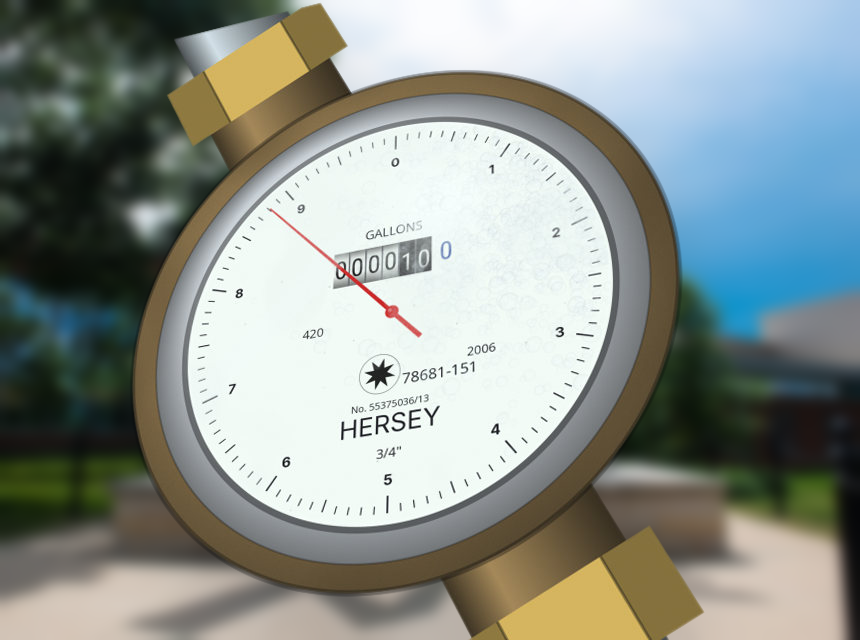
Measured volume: 98.8 gal
